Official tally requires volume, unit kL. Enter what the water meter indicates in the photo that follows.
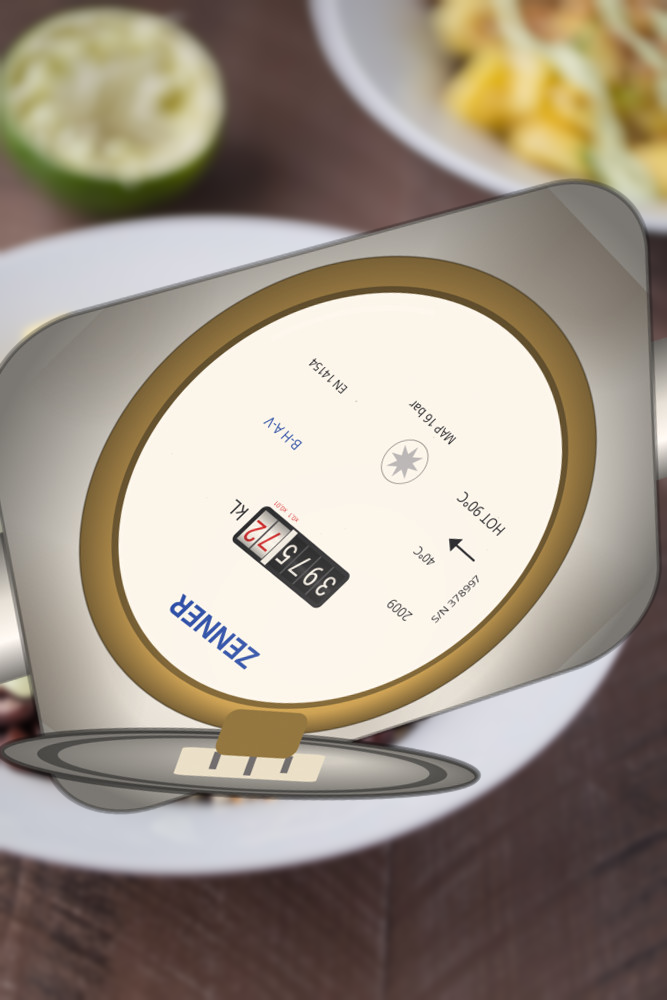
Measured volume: 3975.72 kL
